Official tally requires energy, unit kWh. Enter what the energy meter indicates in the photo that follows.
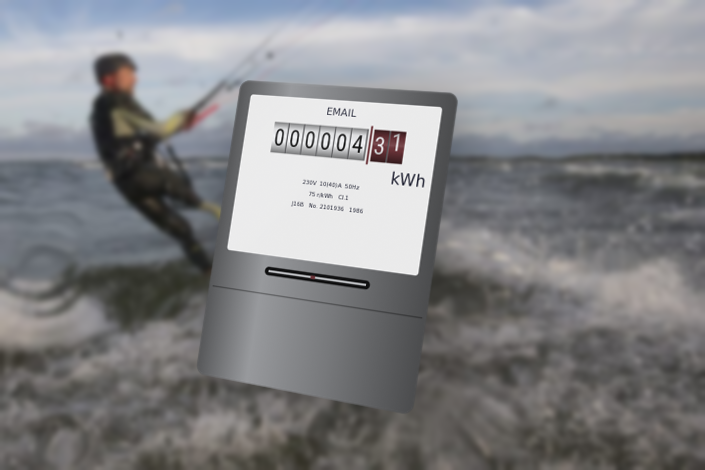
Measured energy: 4.31 kWh
